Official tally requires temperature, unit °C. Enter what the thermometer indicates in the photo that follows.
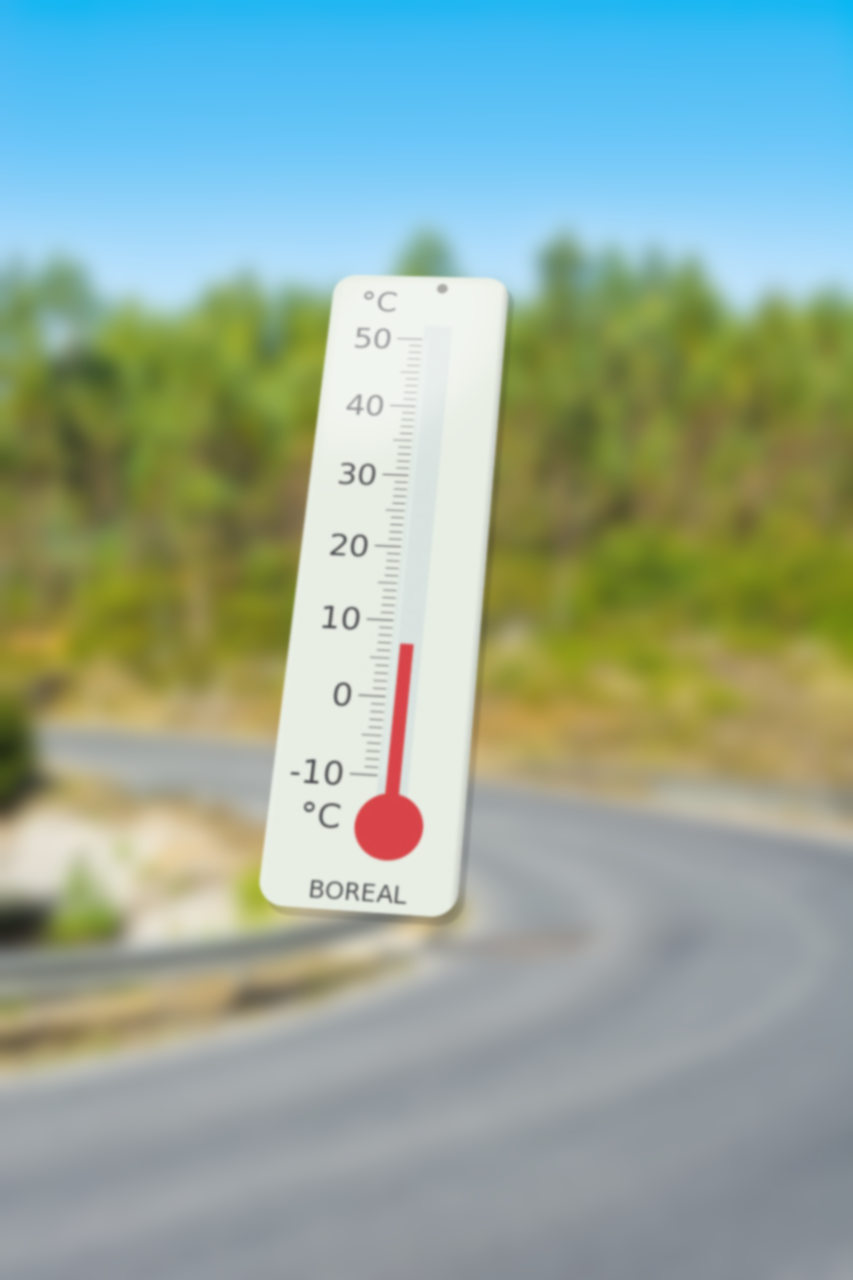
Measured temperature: 7 °C
